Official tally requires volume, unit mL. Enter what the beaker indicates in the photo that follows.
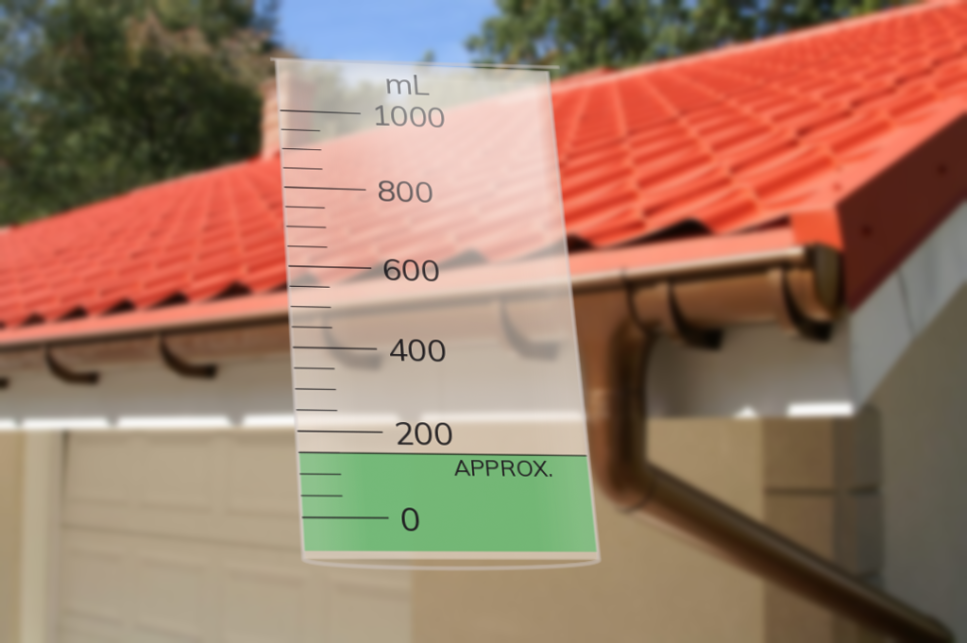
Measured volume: 150 mL
